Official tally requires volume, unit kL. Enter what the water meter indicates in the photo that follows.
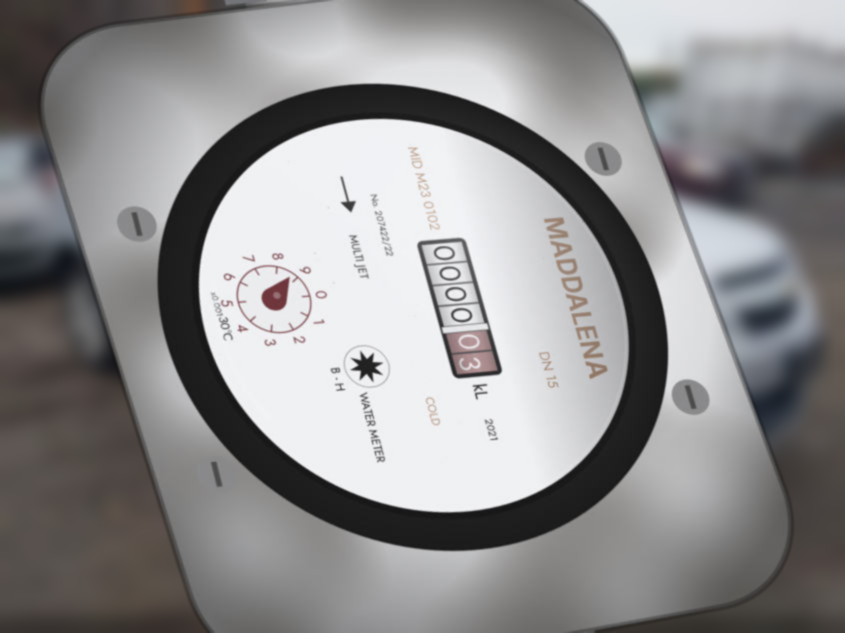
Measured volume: 0.028 kL
